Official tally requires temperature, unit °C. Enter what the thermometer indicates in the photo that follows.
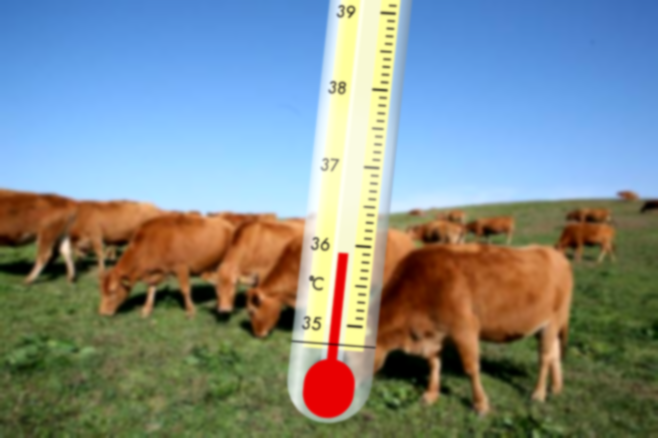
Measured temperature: 35.9 °C
